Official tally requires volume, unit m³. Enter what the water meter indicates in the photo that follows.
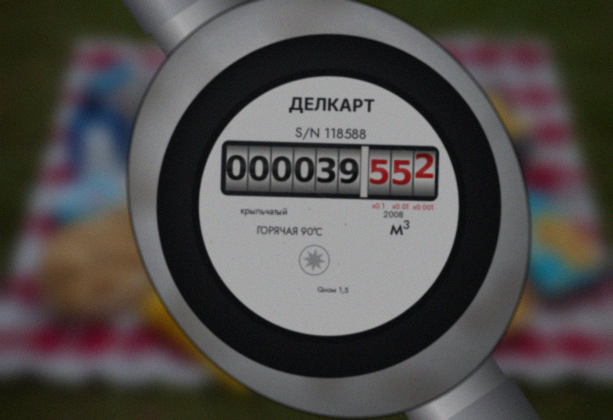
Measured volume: 39.552 m³
